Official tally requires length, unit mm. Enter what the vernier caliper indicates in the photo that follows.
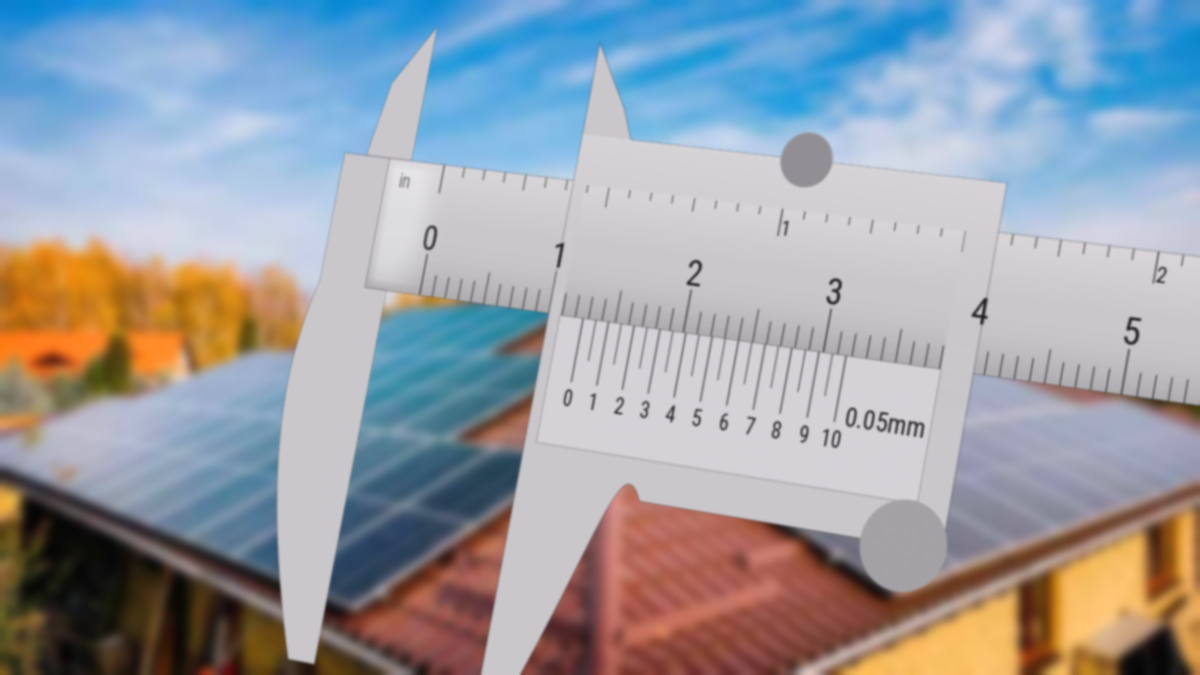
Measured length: 12.6 mm
